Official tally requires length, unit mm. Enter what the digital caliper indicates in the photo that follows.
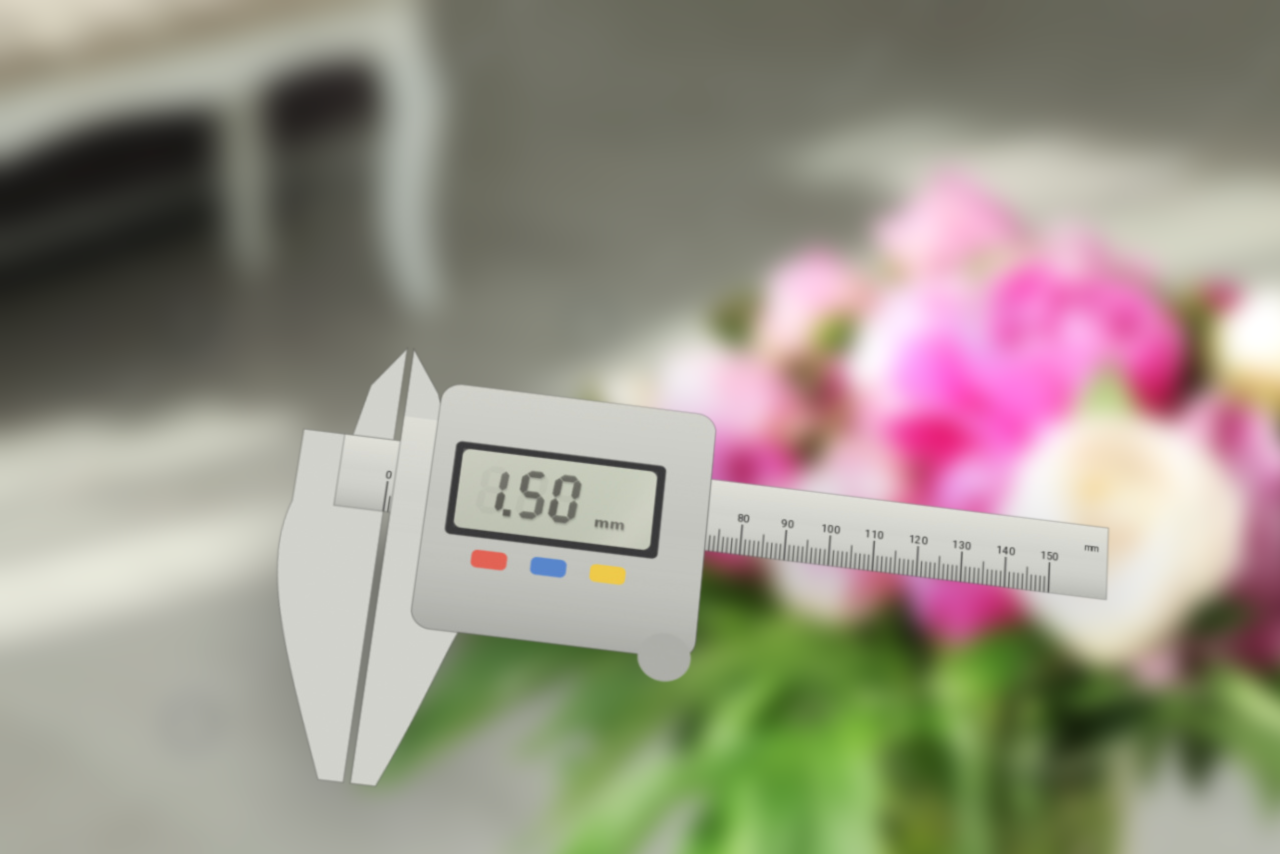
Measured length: 1.50 mm
